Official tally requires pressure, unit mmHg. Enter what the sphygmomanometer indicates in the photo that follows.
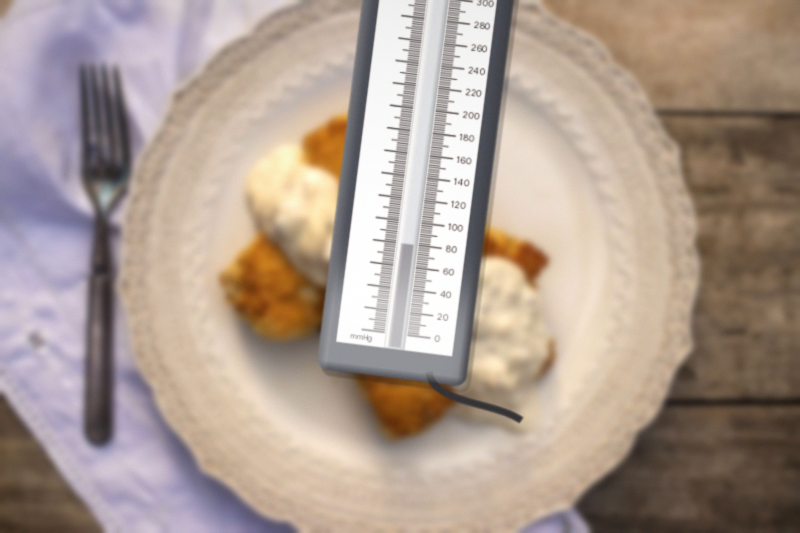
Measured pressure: 80 mmHg
